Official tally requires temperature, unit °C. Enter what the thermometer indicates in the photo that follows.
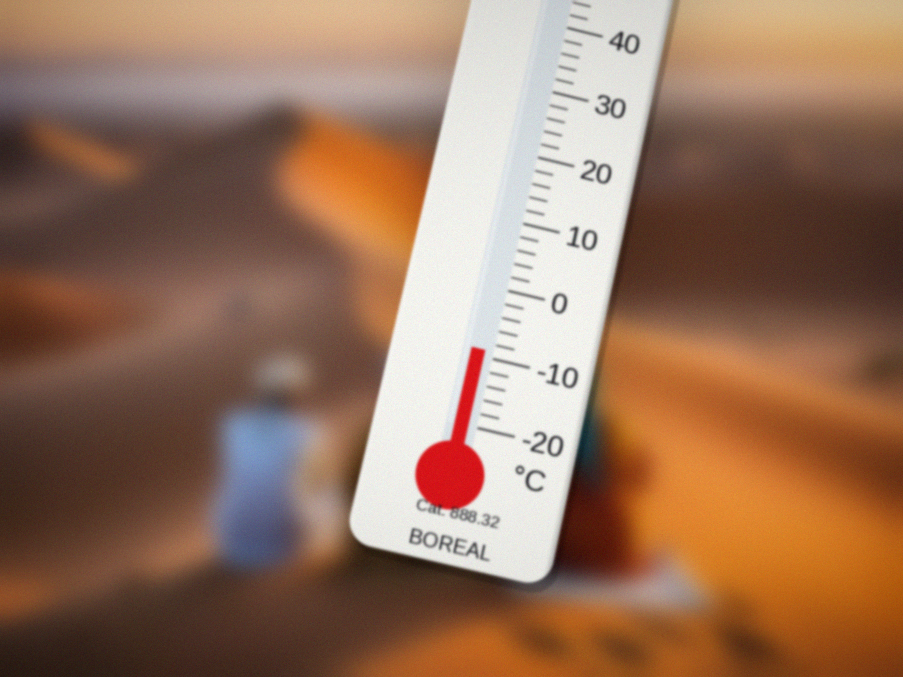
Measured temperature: -9 °C
